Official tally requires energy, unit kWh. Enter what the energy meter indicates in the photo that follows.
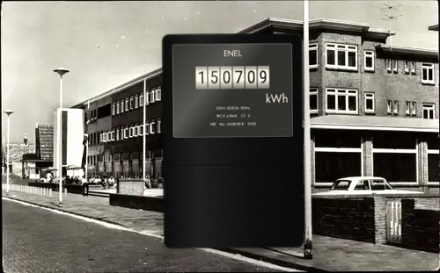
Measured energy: 150709 kWh
